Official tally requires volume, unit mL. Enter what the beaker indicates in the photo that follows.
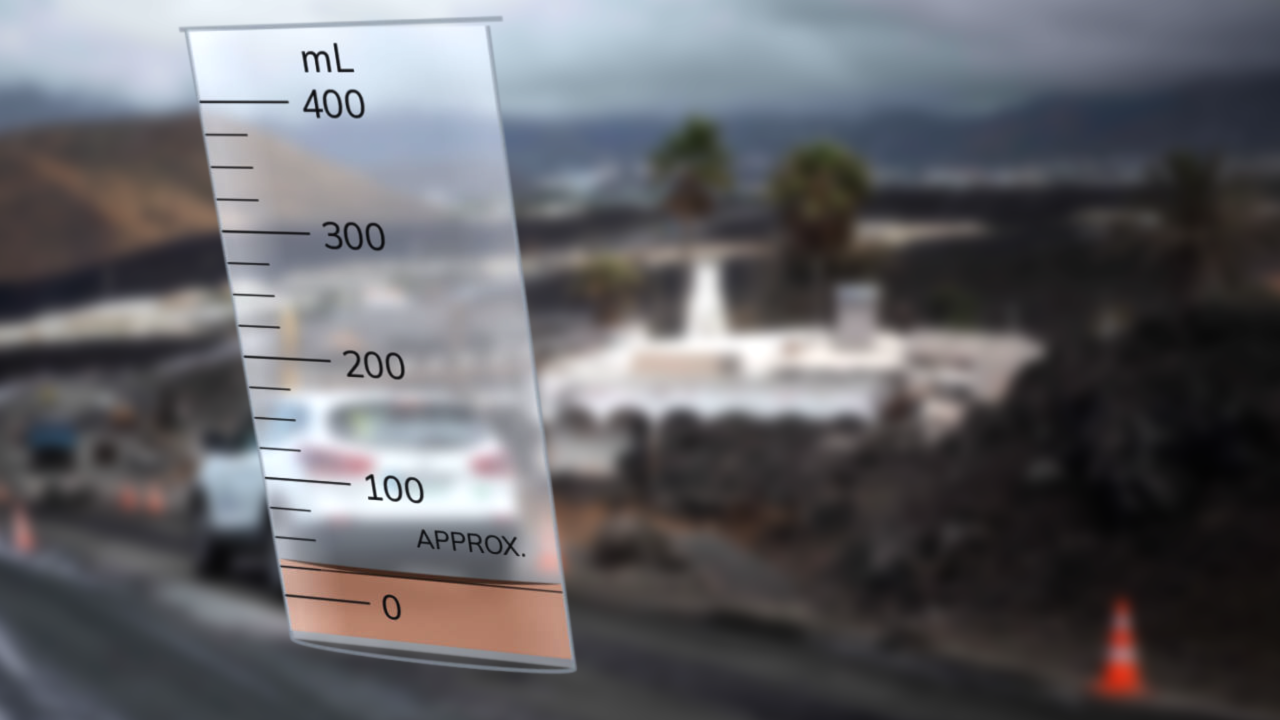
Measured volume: 25 mL
